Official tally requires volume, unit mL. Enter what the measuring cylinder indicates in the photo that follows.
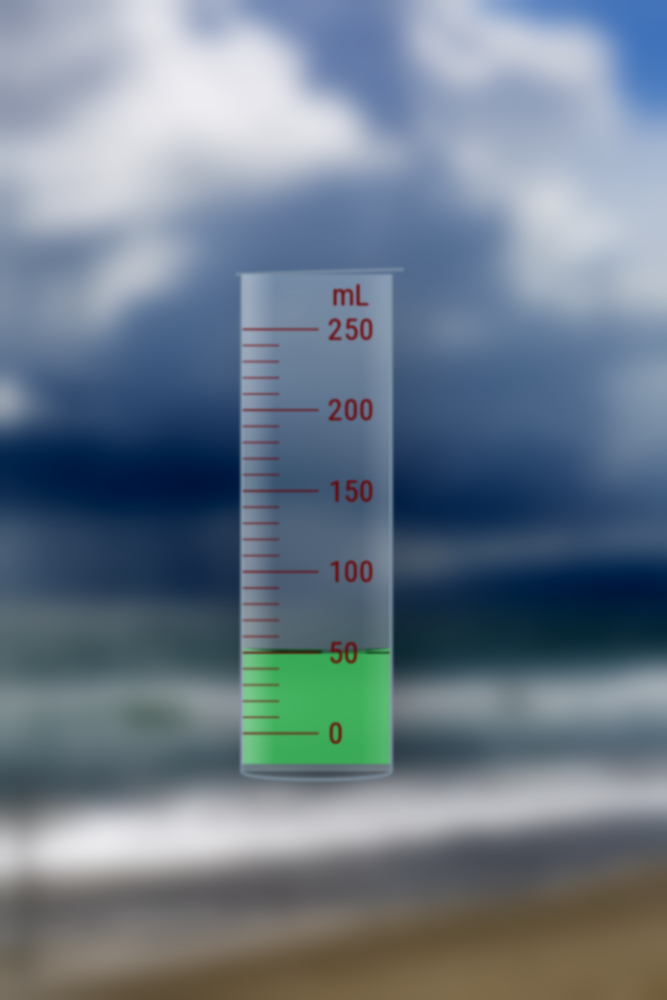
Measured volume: 50 mL
